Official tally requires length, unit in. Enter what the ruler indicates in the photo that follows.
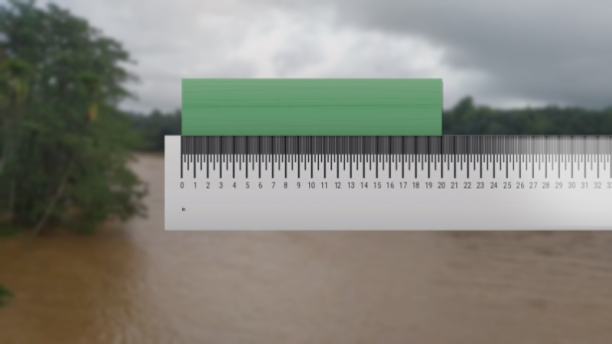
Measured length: 20 in
